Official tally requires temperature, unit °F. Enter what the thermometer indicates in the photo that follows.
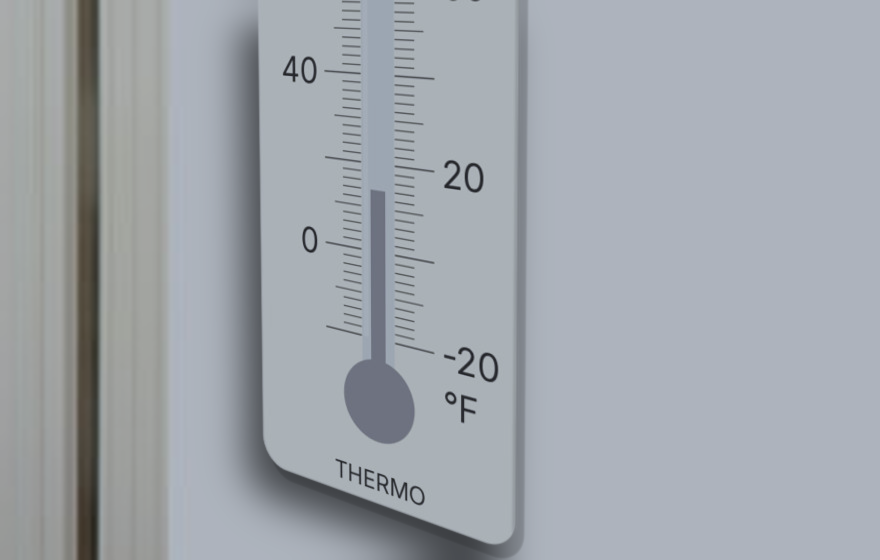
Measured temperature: 14 °F
